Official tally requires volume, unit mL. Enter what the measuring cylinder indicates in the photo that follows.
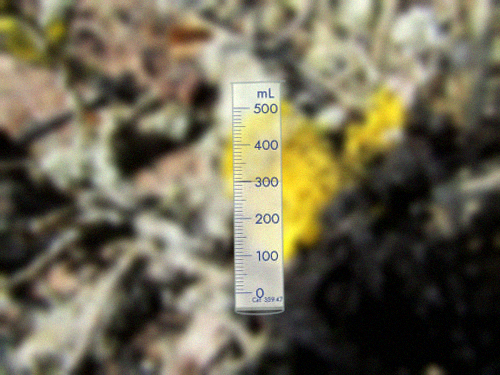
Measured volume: 300 mL
